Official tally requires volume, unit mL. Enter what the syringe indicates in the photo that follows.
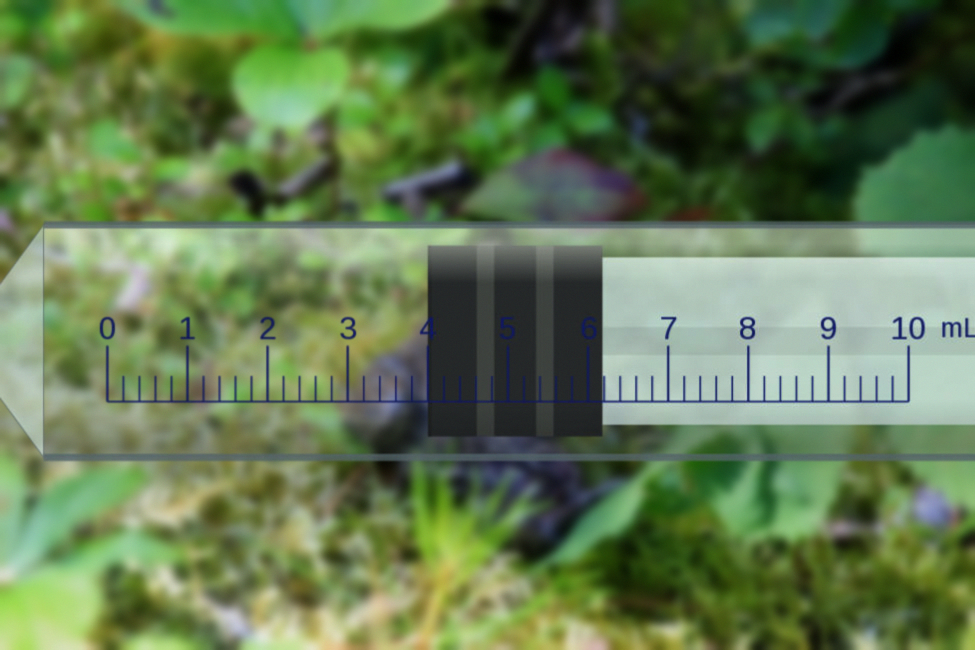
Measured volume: 4 mL
